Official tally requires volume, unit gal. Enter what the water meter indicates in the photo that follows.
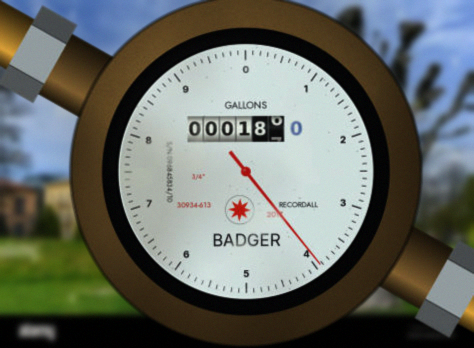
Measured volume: 1863.9 gal
